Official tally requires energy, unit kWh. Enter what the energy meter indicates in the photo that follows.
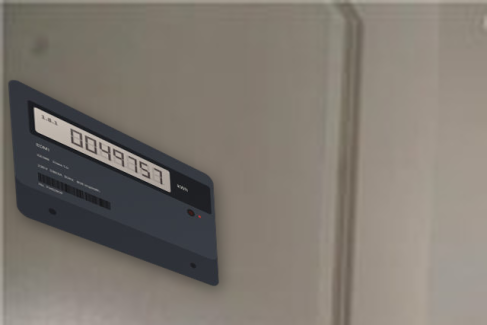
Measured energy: 49757 kWh
